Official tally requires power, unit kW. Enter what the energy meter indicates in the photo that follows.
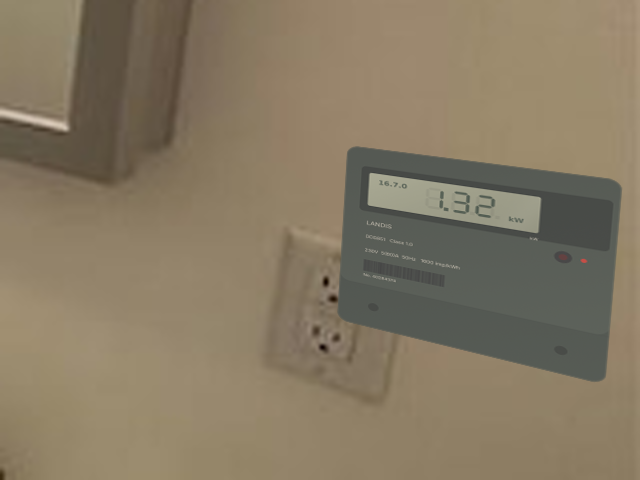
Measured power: 1.32 kW
